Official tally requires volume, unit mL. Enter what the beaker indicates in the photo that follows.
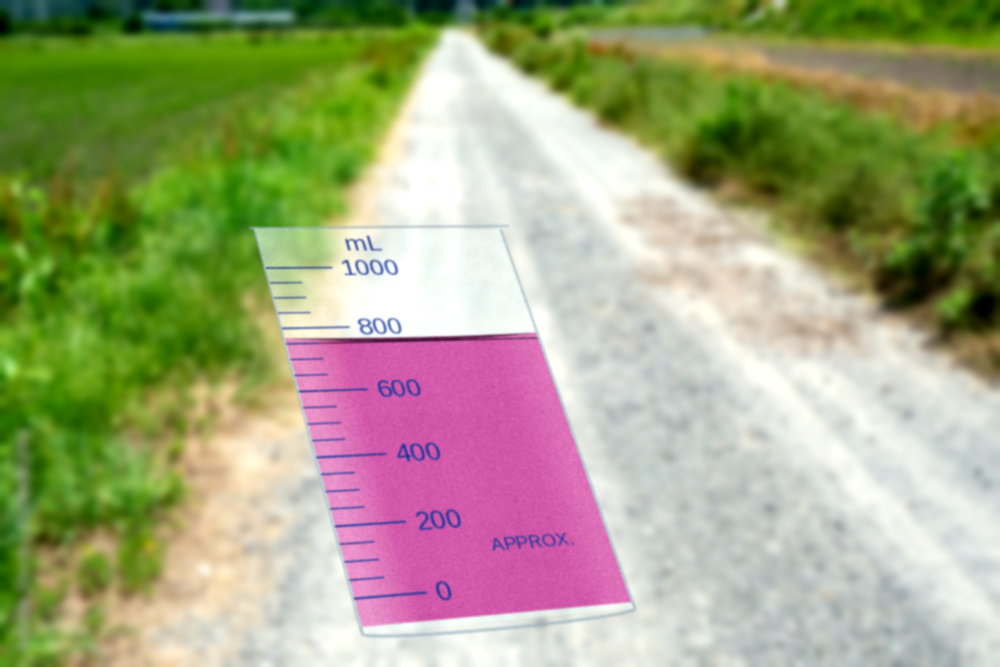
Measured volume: 750 mL
